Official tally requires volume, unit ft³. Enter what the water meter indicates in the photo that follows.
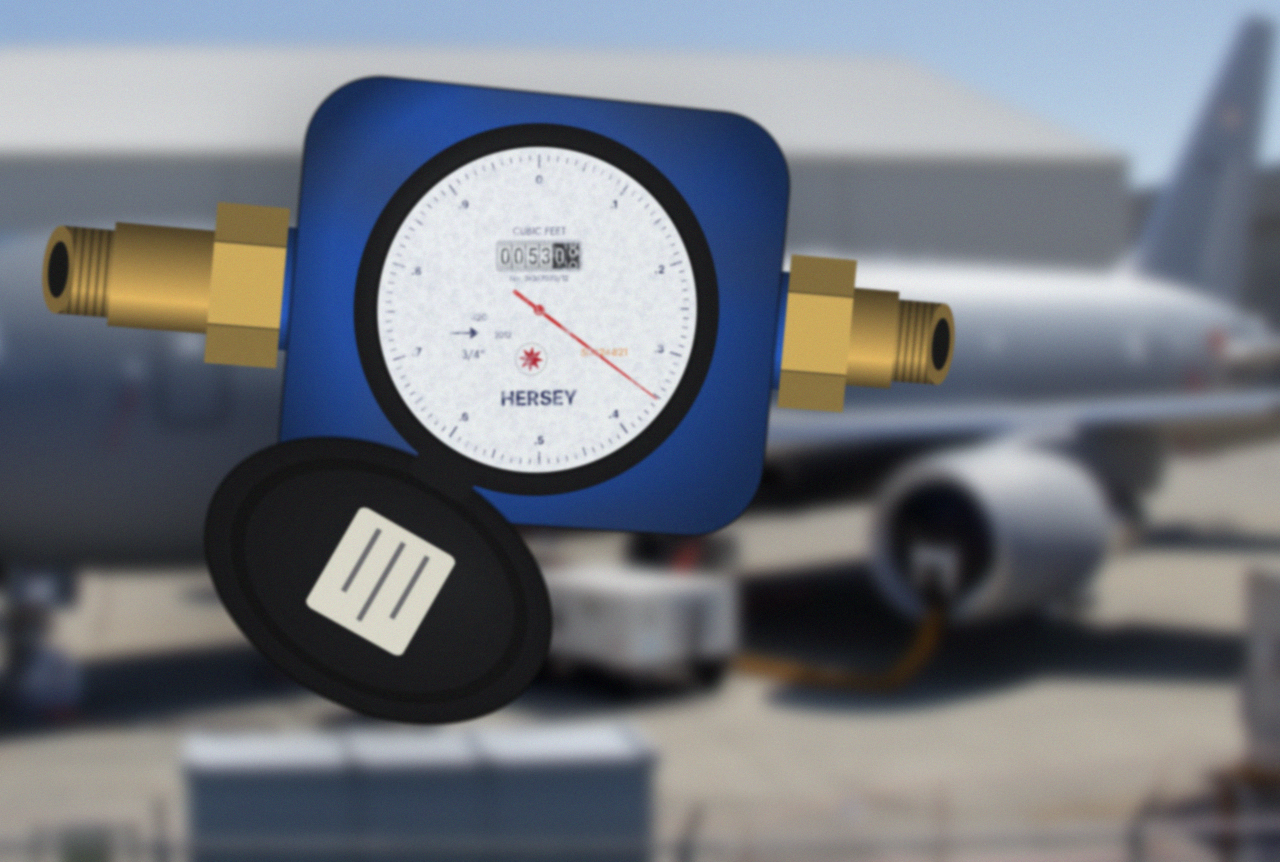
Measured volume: 5308.35 ft³
